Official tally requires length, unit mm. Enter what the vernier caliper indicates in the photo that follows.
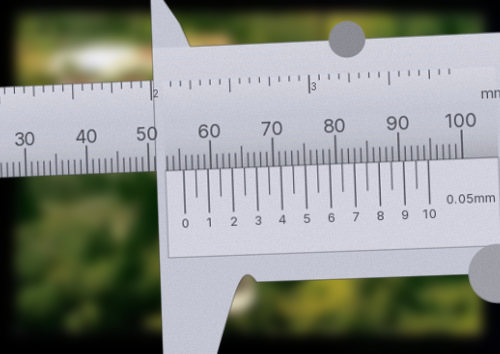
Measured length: 55.6 mm
